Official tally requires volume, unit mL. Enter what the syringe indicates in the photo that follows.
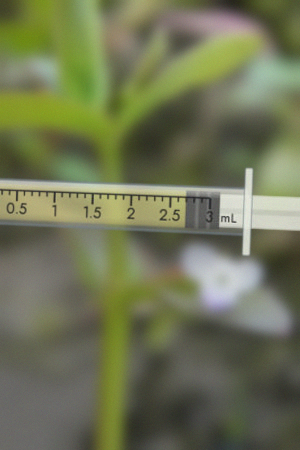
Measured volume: 2.7 mL
